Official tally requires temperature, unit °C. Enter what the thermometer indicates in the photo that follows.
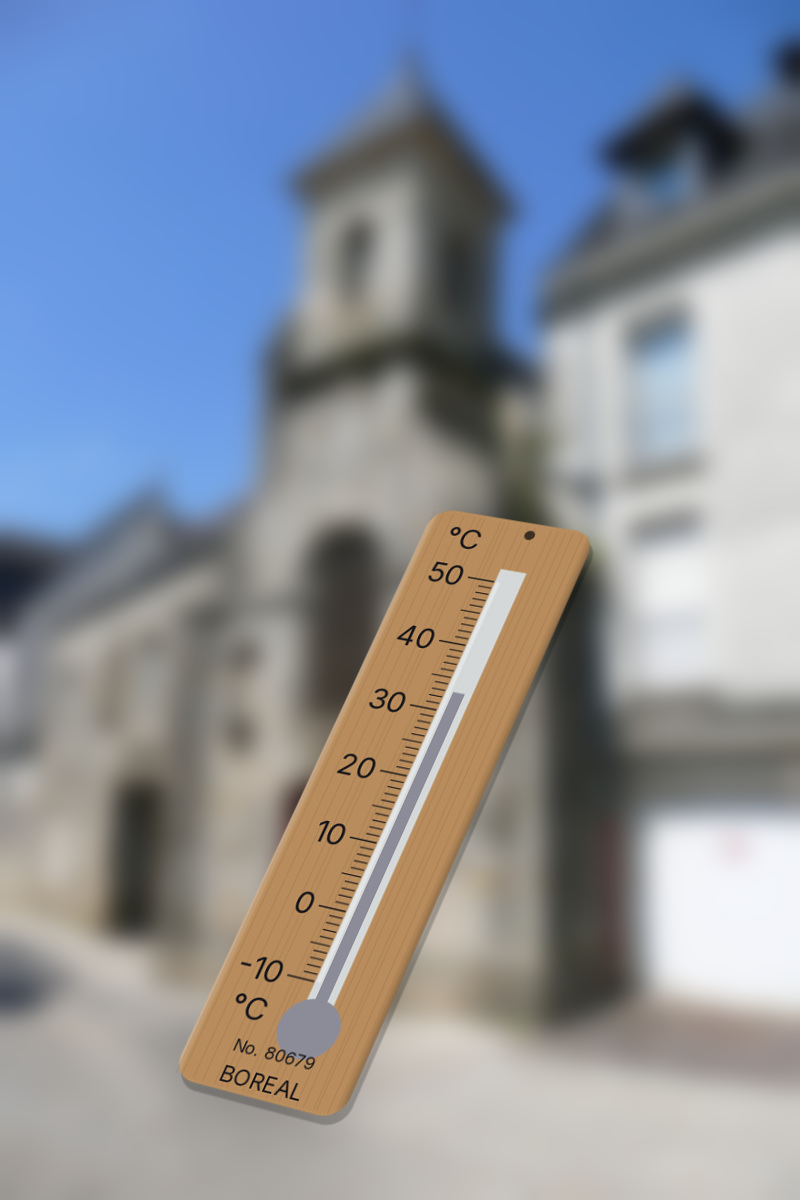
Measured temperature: 33 °C
